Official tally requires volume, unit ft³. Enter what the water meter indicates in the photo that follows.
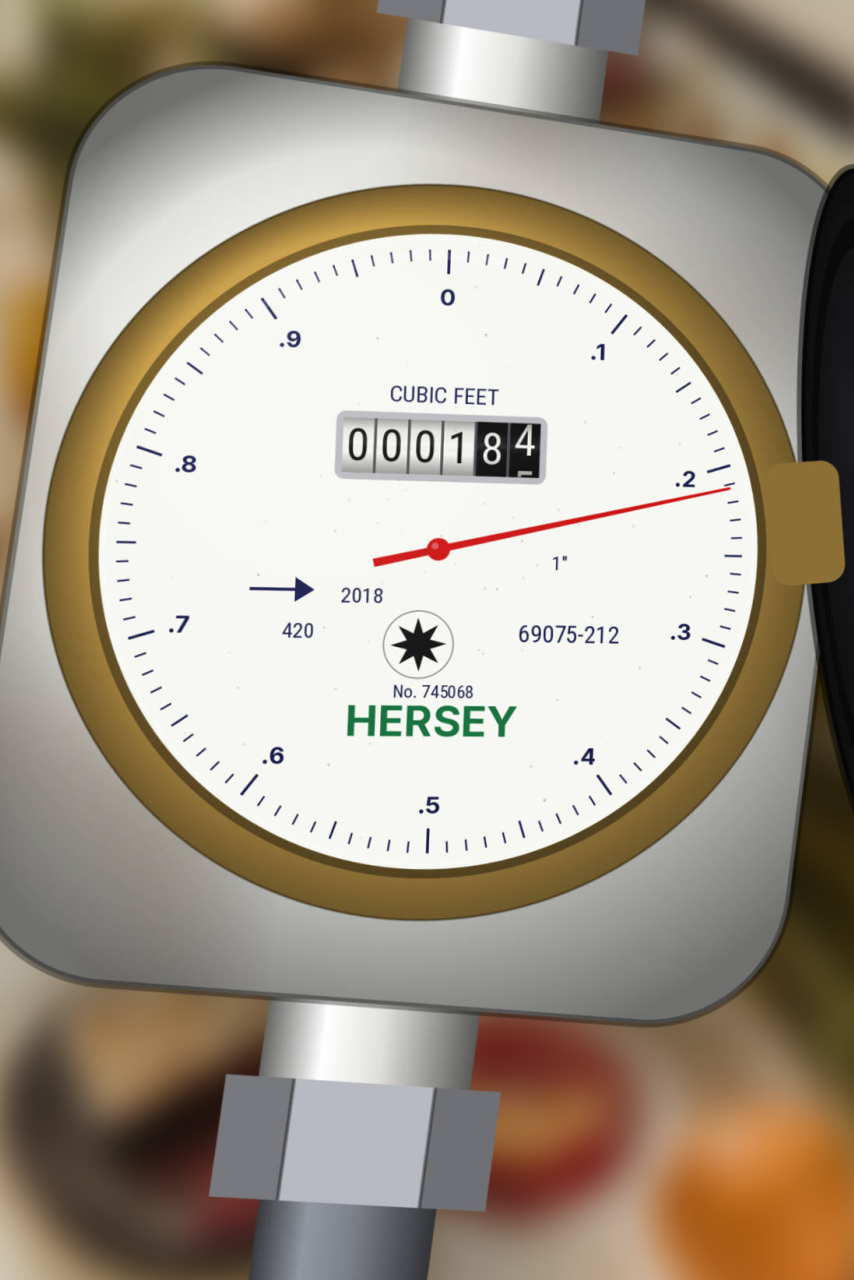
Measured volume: 184.21 ft³
